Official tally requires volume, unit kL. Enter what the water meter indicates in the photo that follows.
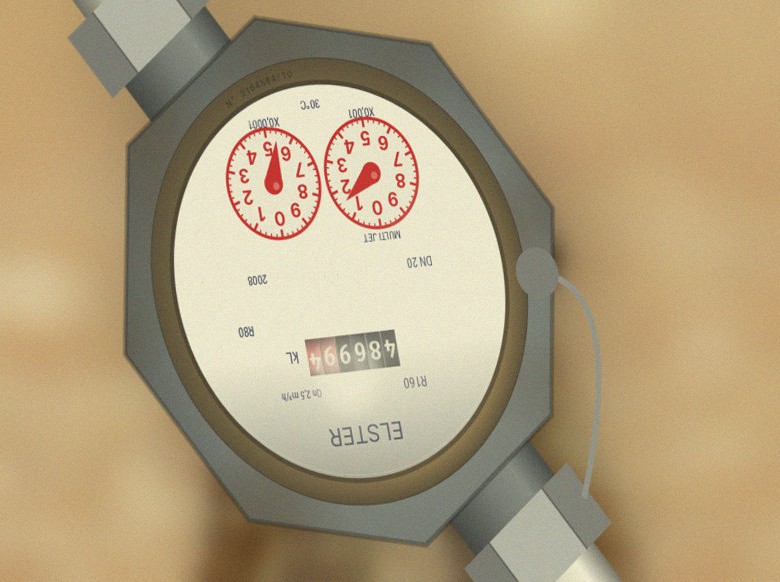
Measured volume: 4869.9415 kL
